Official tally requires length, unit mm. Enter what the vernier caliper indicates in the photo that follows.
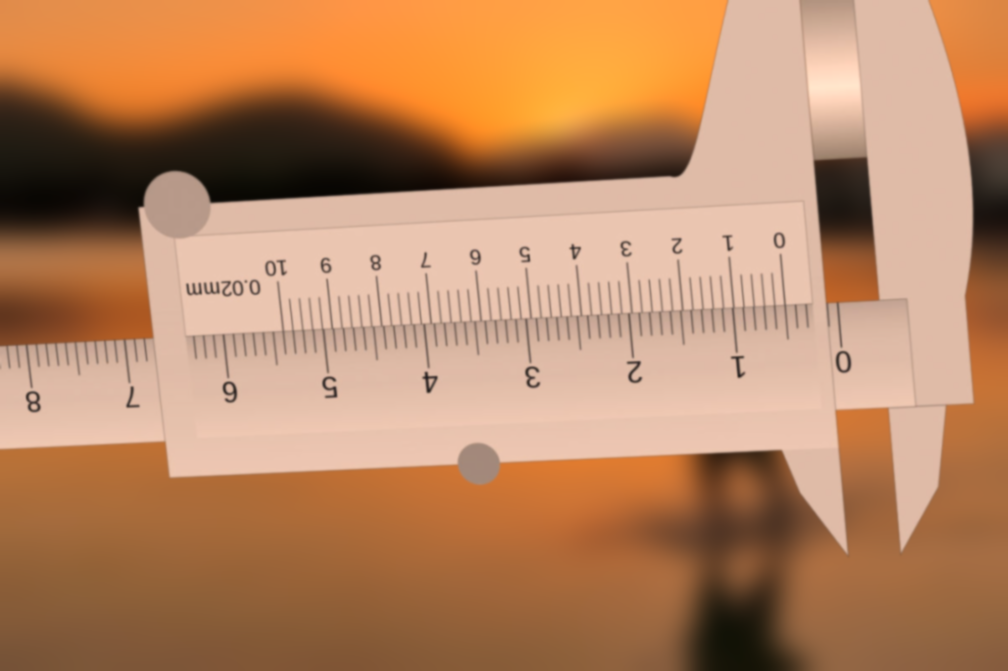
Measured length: 5.0 mm
